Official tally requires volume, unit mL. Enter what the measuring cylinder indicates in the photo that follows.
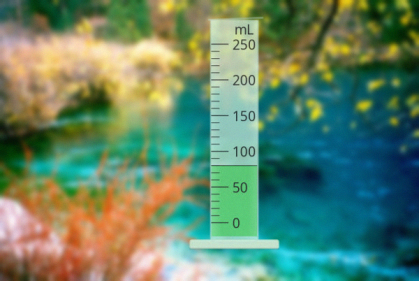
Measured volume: 80 mL
